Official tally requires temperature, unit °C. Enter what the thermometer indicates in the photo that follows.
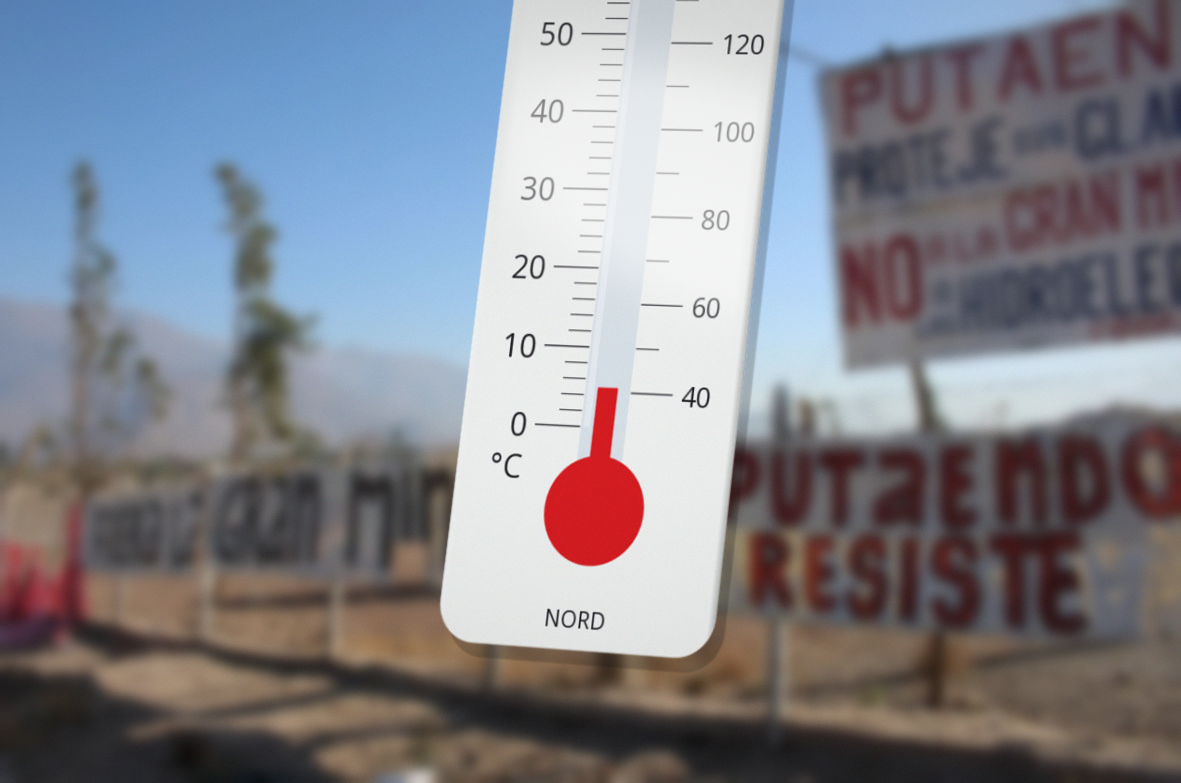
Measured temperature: 5 °C
